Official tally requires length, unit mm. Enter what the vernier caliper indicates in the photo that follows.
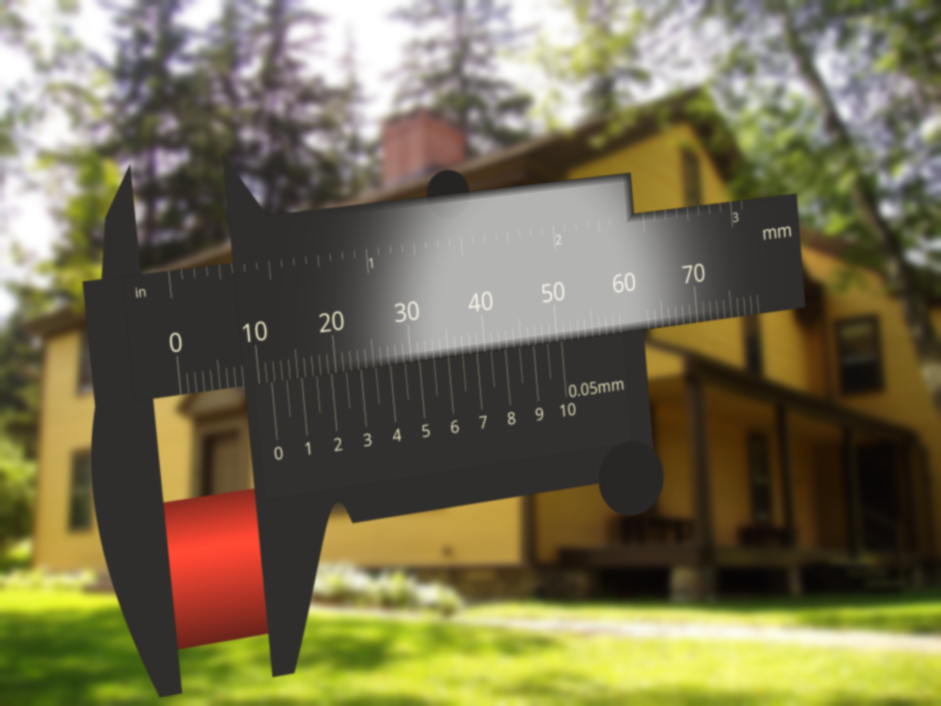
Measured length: 11.6 mm
